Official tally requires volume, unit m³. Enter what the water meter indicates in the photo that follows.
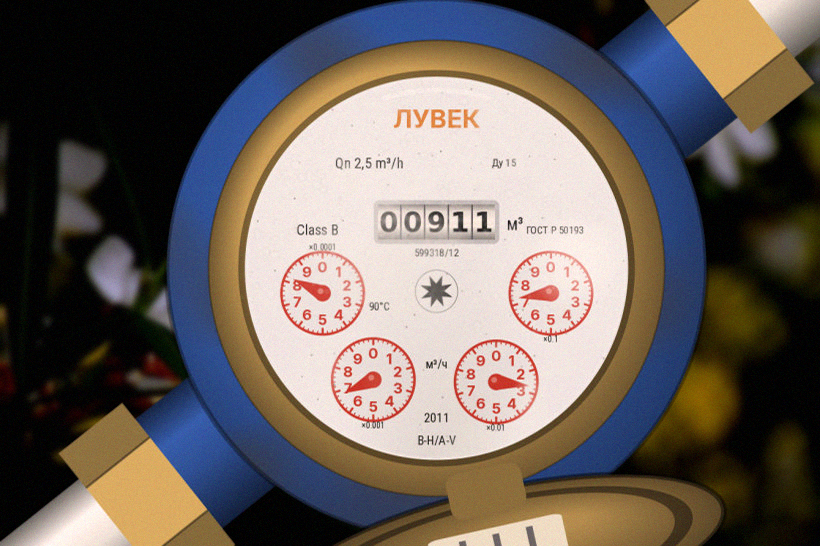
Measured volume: 911.7268 m³
